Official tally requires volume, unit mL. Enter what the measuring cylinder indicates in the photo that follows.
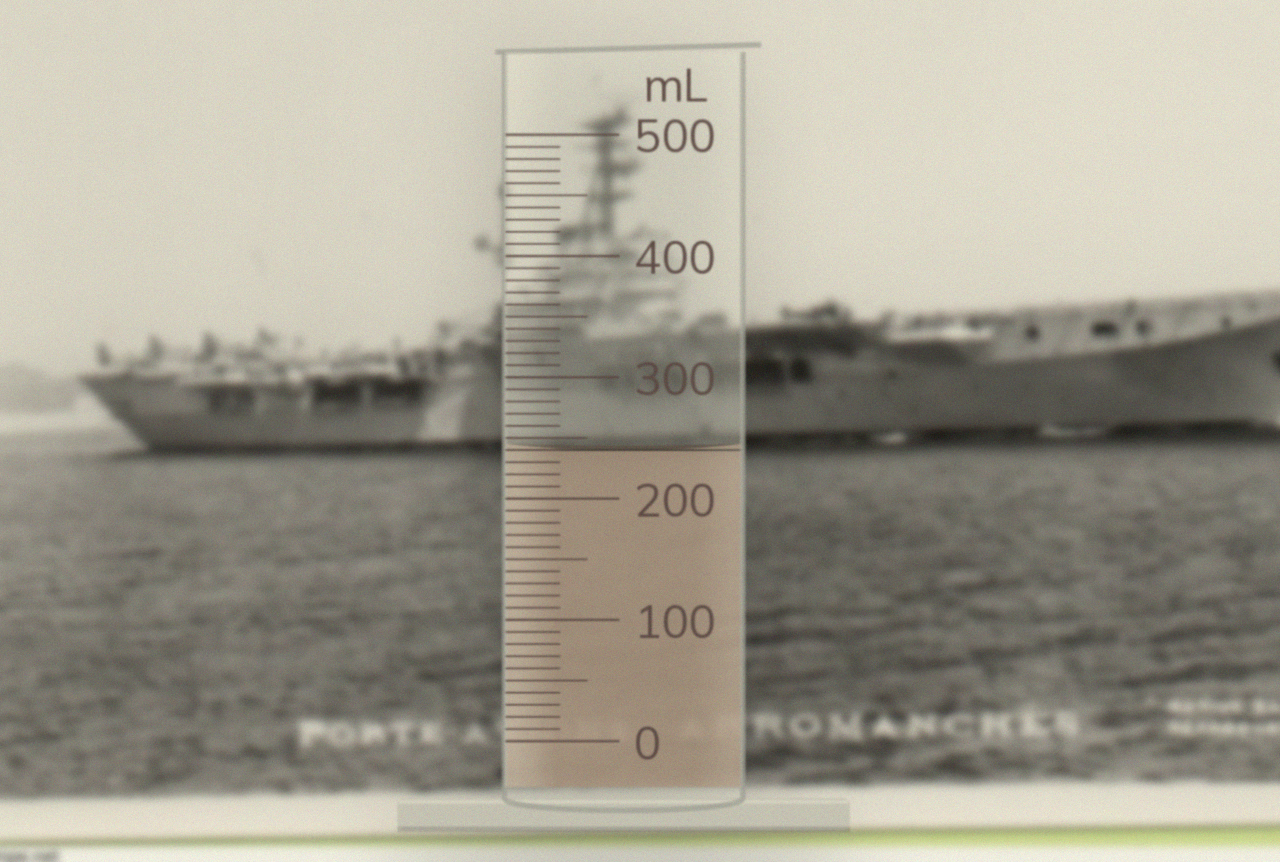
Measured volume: 240 mL
